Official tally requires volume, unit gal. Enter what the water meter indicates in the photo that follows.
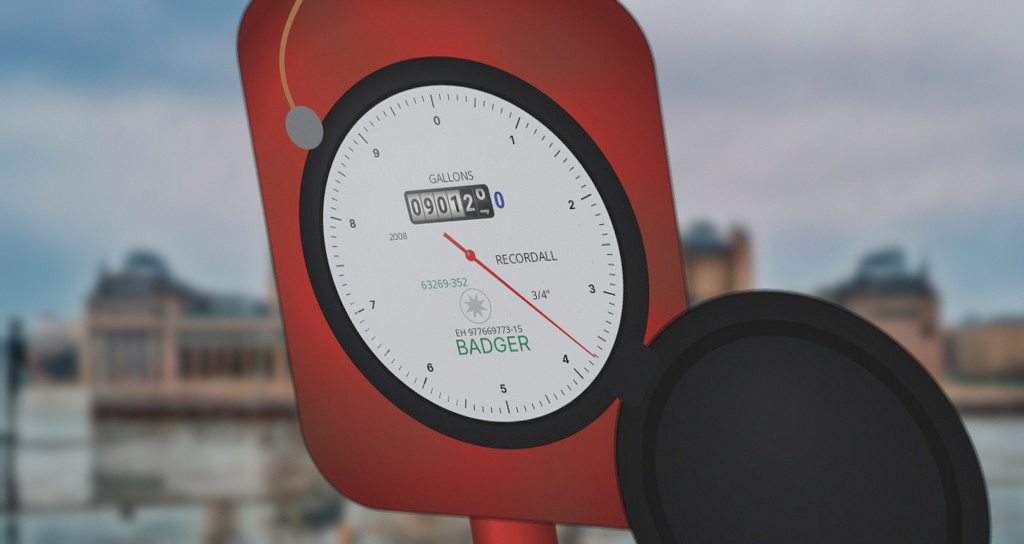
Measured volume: 901263.7 gal
